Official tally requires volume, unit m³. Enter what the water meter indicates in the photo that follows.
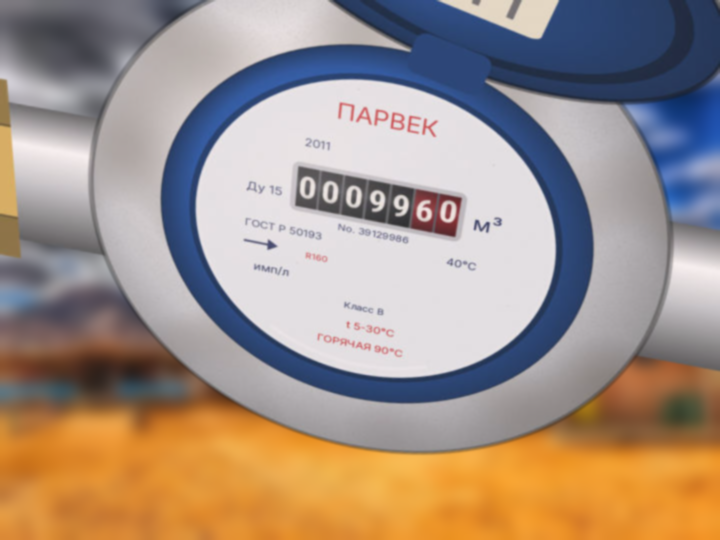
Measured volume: 99.60 m³
